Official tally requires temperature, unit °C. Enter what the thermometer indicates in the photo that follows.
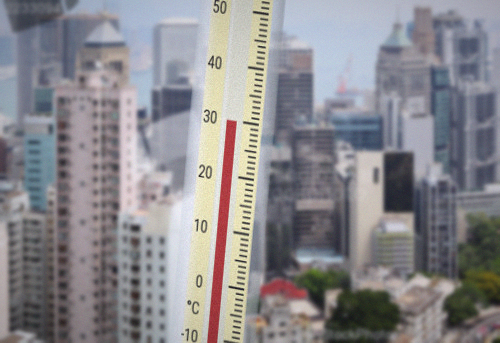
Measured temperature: 30 °C
